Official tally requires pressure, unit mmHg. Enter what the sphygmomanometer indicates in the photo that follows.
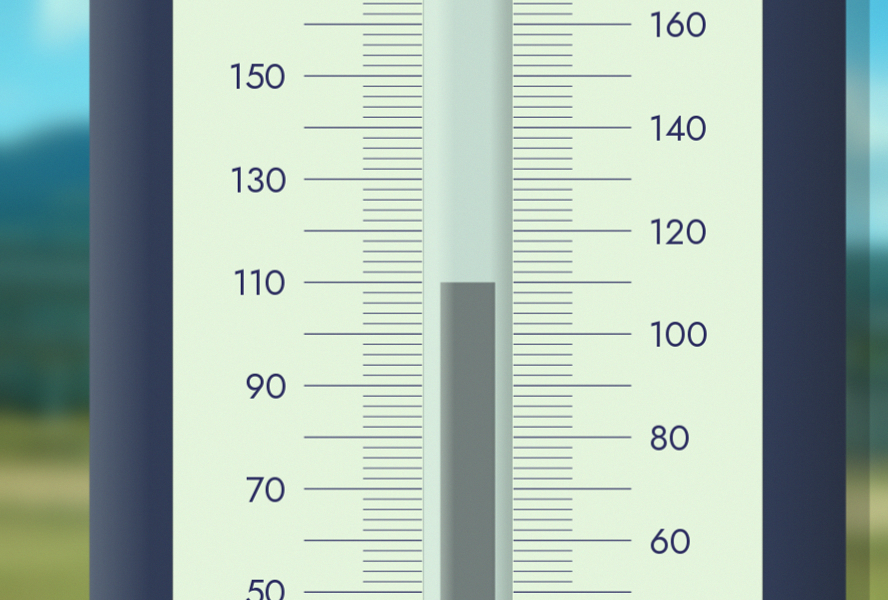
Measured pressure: 110 mmHg
